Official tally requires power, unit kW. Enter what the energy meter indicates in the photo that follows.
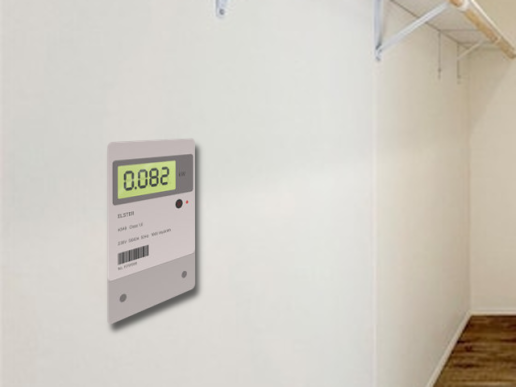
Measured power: 0.082 kW
